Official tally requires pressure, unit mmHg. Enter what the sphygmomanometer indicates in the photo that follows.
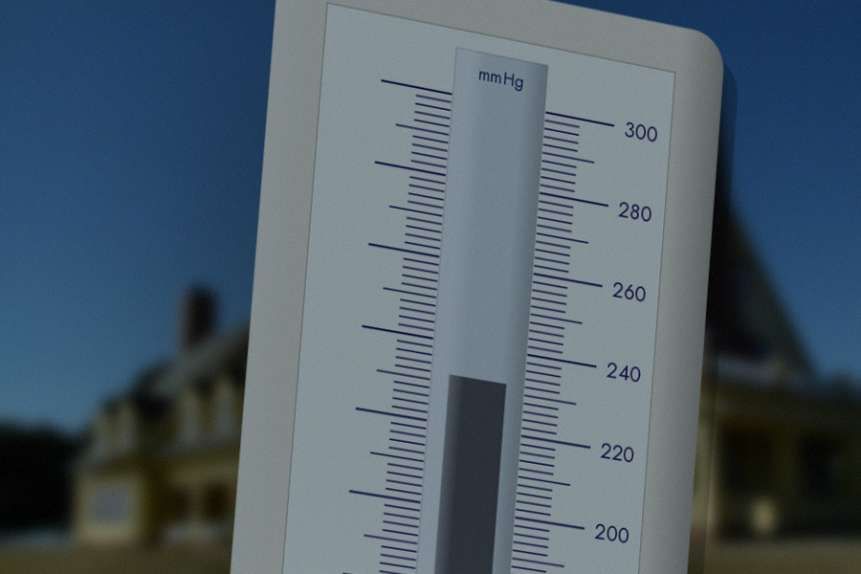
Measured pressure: 232 mmHg
